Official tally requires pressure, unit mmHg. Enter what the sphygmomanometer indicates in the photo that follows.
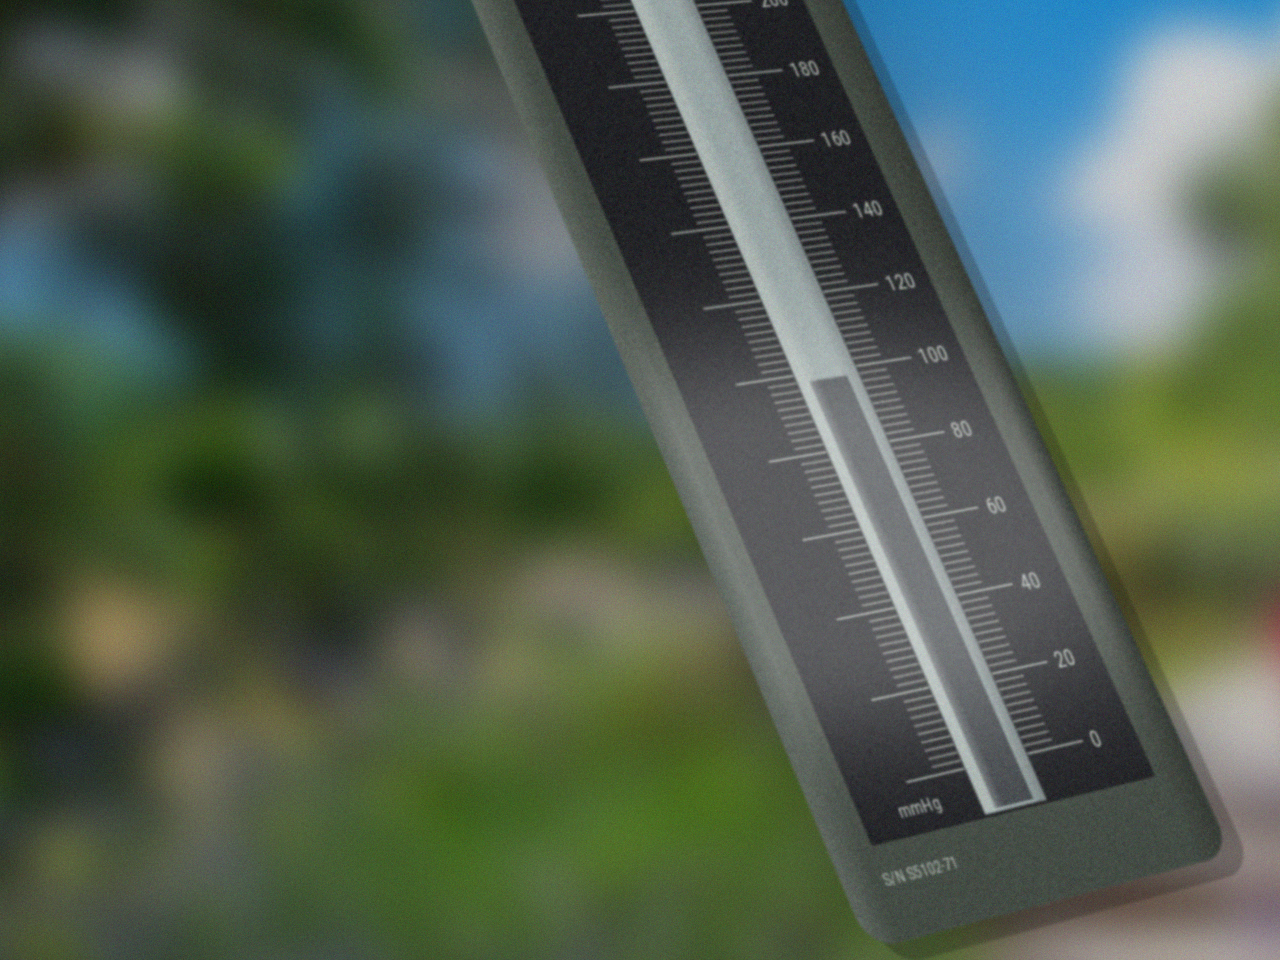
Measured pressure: 98 mmHg
